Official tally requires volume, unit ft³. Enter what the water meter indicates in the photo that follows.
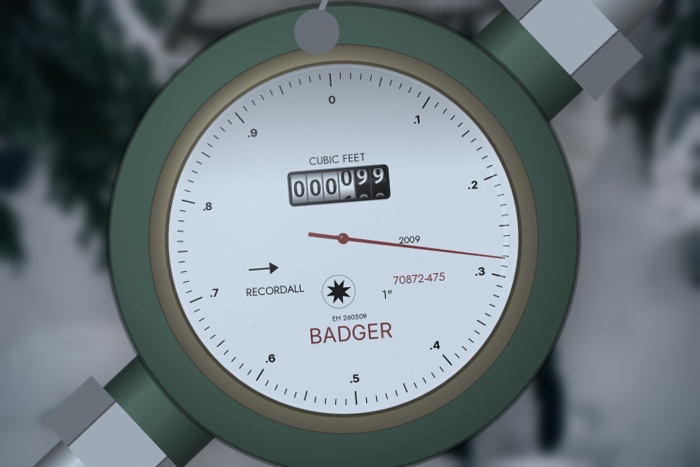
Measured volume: 99.28 ft³
